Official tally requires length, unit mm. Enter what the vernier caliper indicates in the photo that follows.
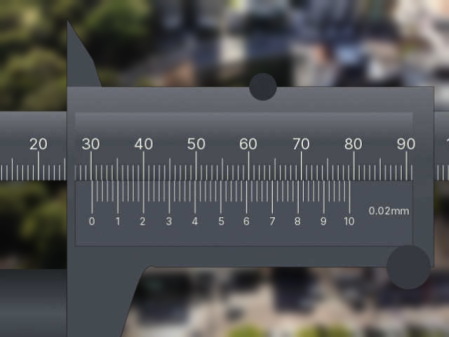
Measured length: 30.2 mm
